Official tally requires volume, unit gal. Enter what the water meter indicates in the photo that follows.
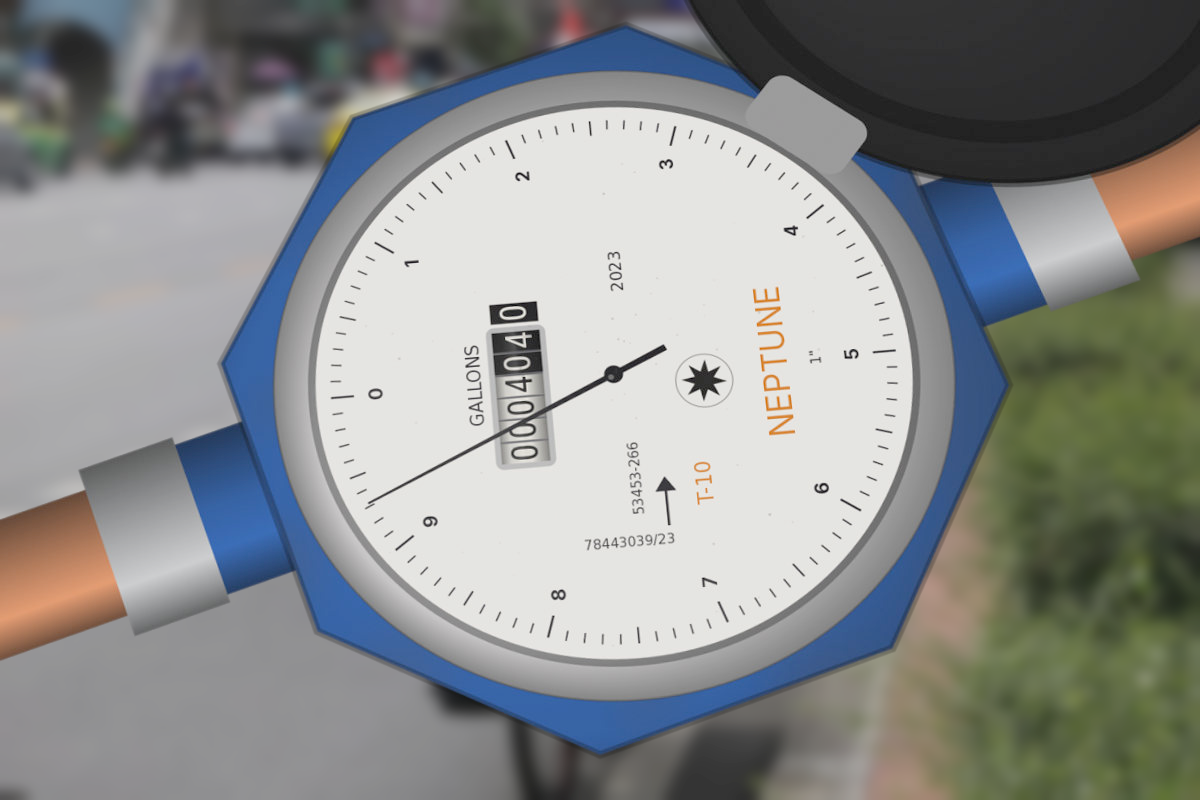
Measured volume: 4039.3 gal
